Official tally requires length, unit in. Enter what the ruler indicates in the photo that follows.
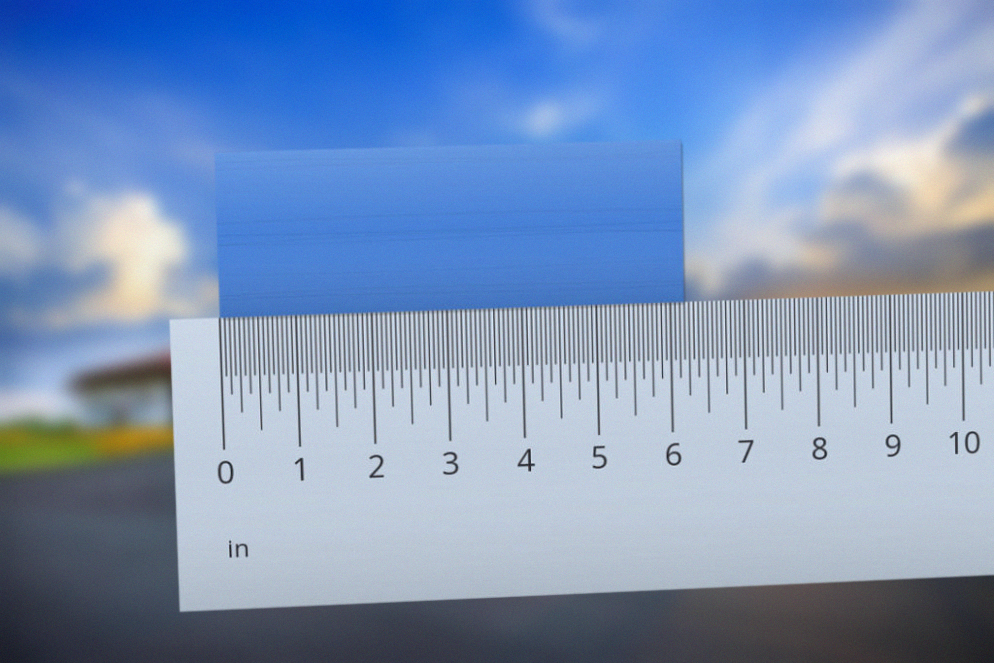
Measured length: 6.1875 in
